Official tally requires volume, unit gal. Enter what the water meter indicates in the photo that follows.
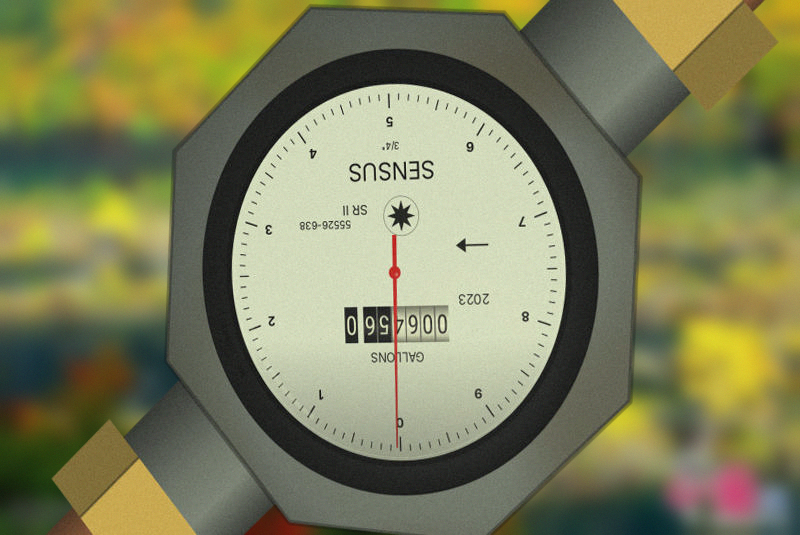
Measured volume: 64560.0 gal
